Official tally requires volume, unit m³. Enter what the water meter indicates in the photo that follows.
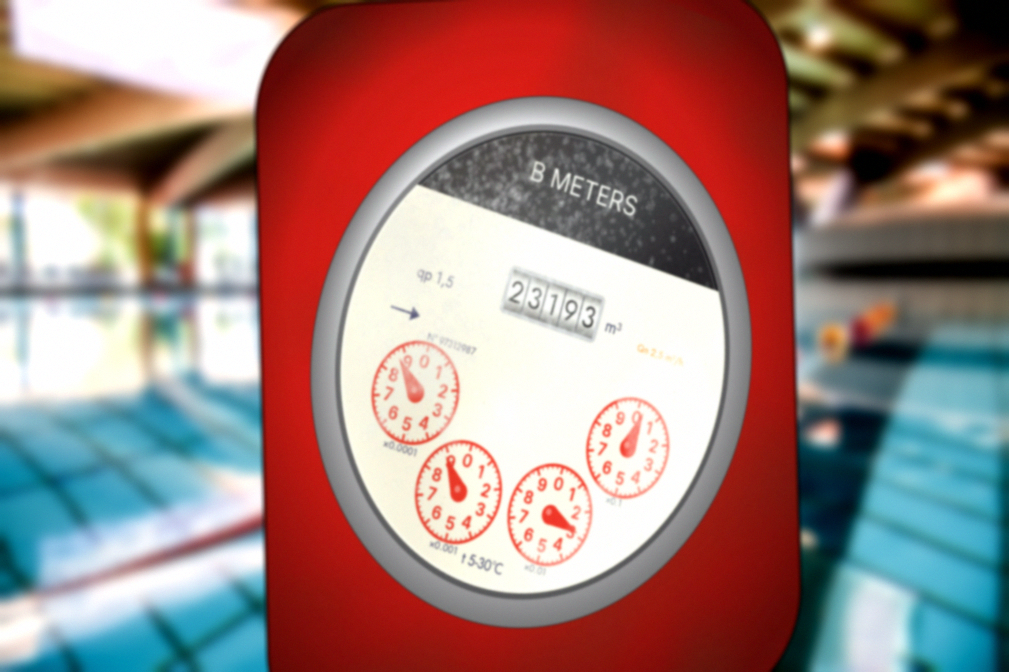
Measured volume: 23193.0288 m³
